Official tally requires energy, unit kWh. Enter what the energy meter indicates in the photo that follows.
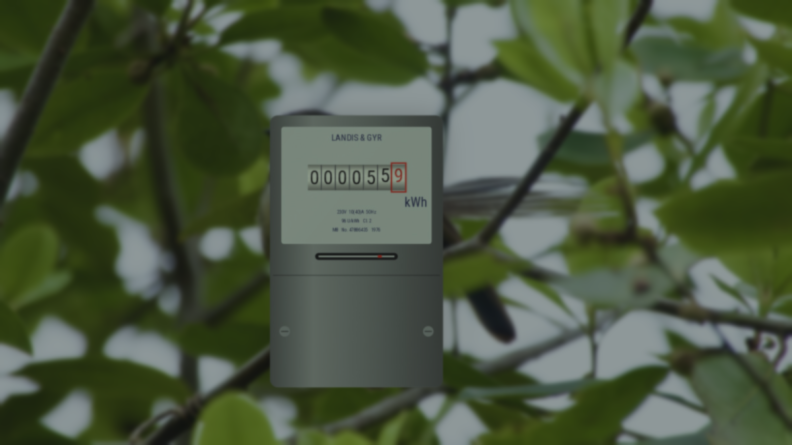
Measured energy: 55.9 kWh
